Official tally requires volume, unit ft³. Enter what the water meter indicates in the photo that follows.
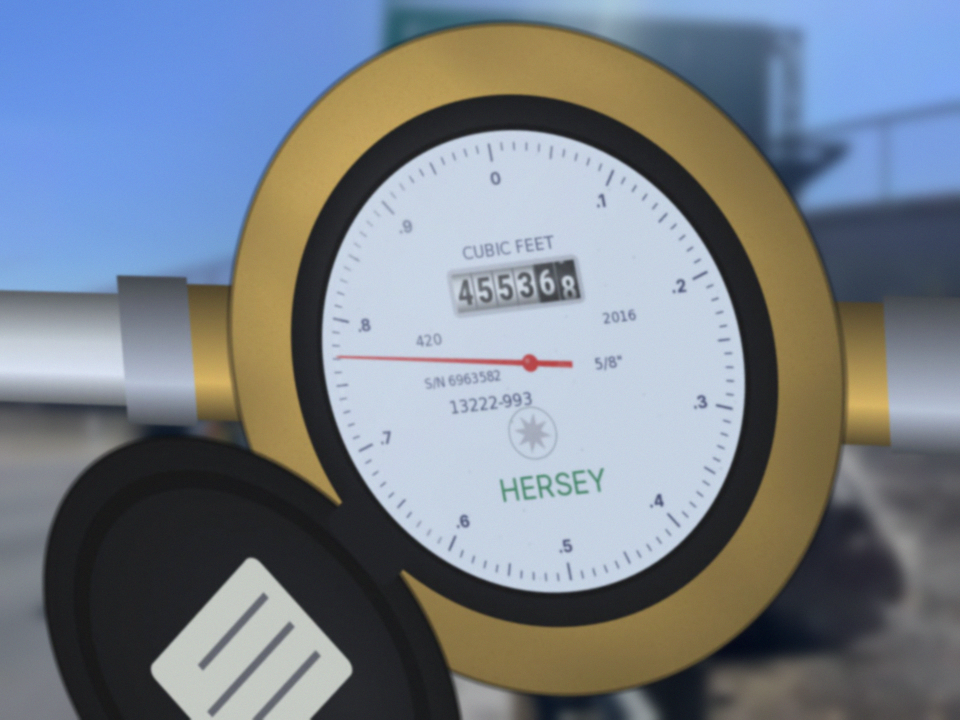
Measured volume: 455367.77 ft³
